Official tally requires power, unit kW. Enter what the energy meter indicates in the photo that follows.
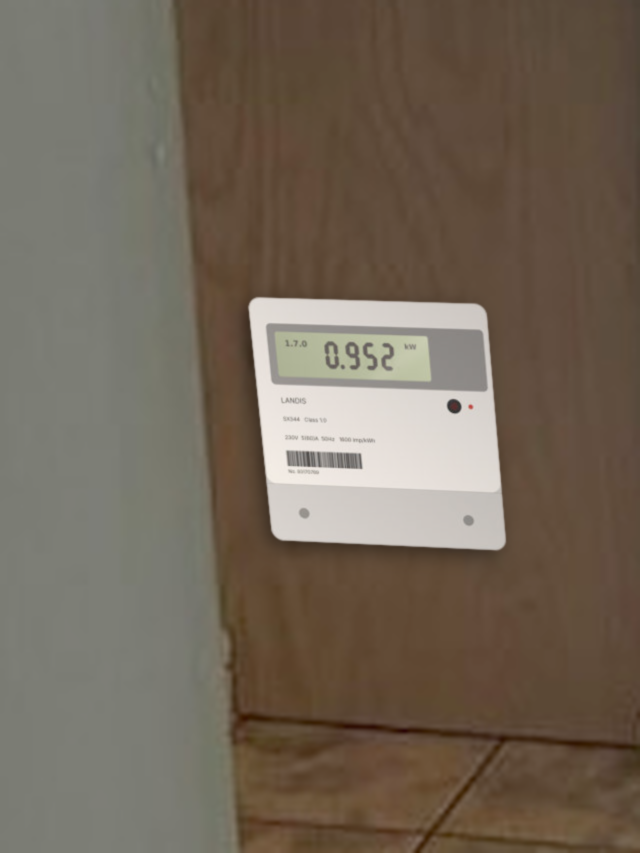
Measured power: 0.952 kW
